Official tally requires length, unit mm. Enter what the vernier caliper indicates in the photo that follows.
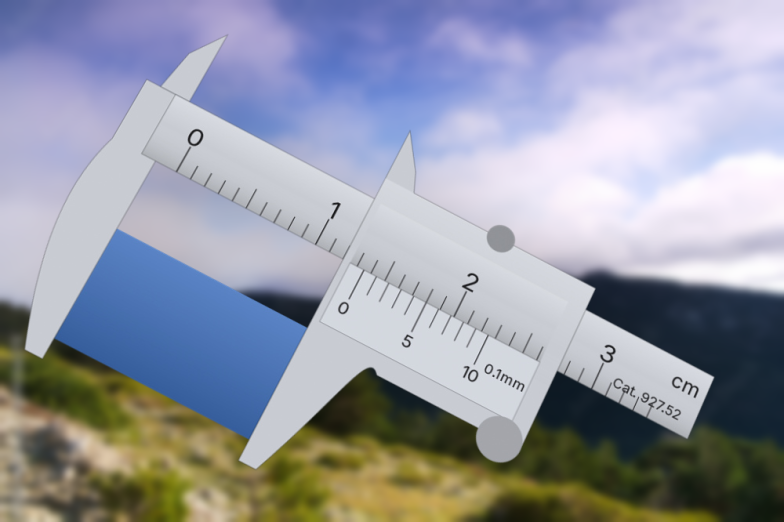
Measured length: 13.5 mm
